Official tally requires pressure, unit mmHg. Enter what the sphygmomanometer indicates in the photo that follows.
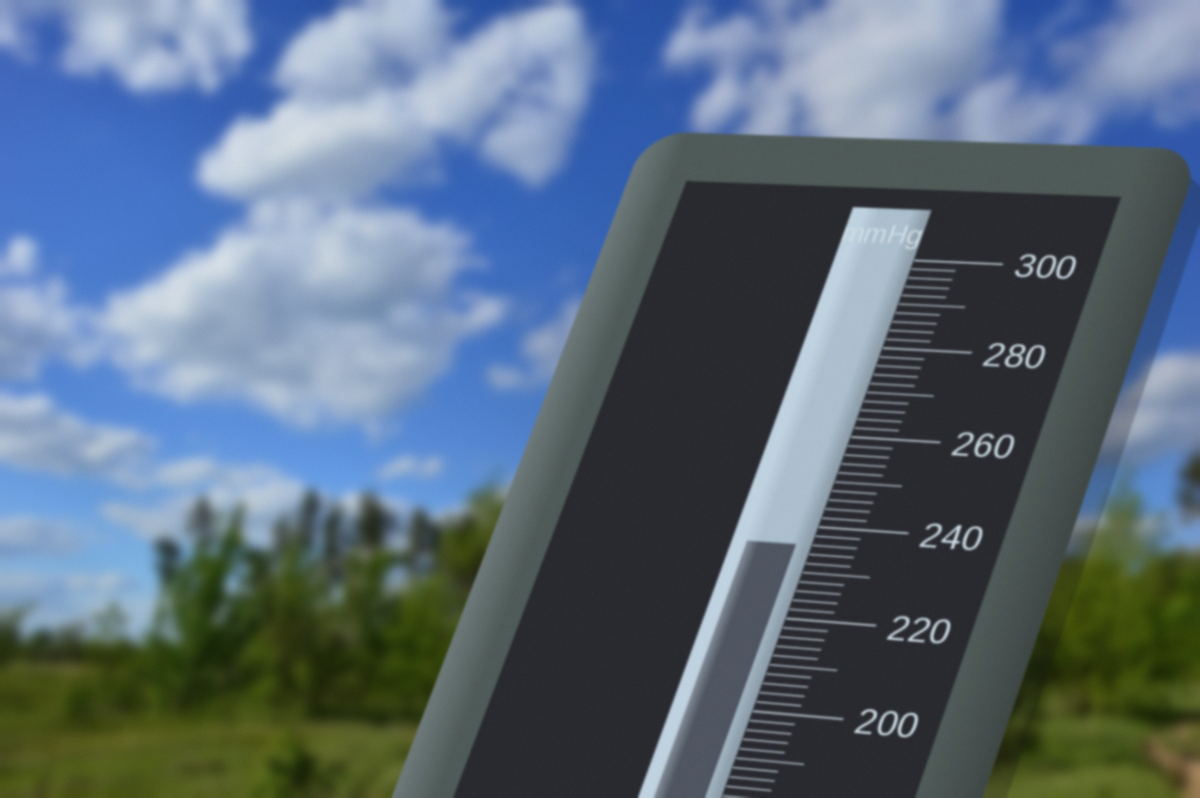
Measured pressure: 236 mmHg
